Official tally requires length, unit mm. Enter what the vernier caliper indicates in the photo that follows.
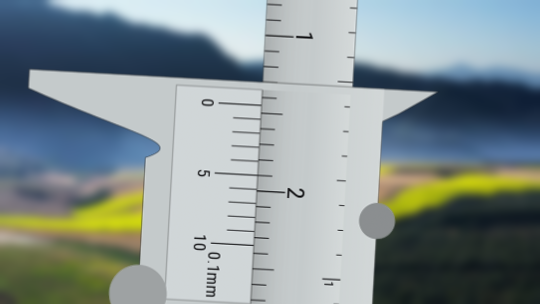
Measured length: 14.5 mm
